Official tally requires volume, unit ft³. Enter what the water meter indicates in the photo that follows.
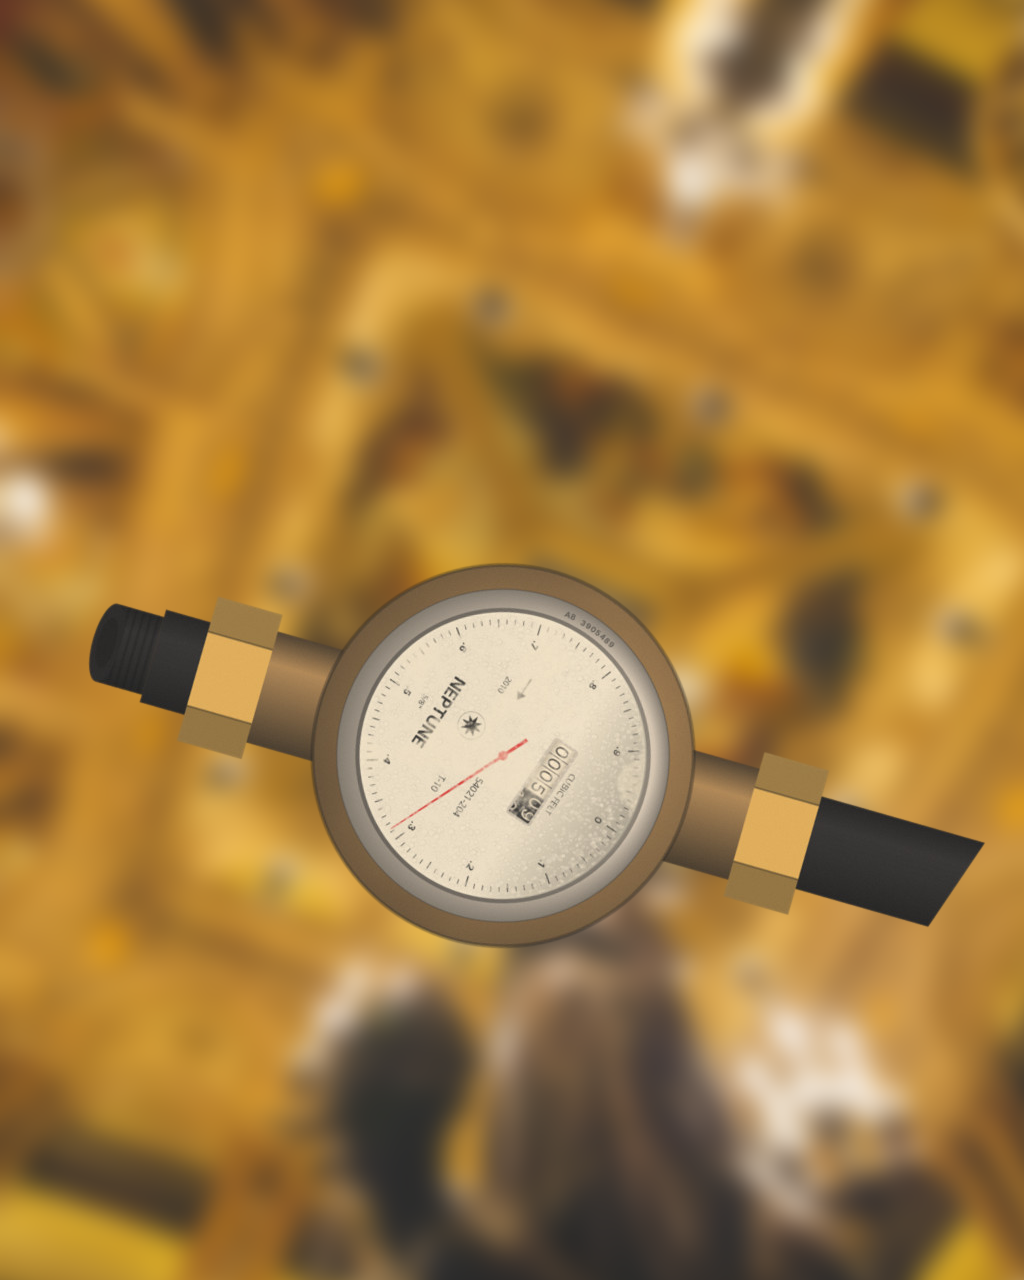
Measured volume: 509.31 ft³
